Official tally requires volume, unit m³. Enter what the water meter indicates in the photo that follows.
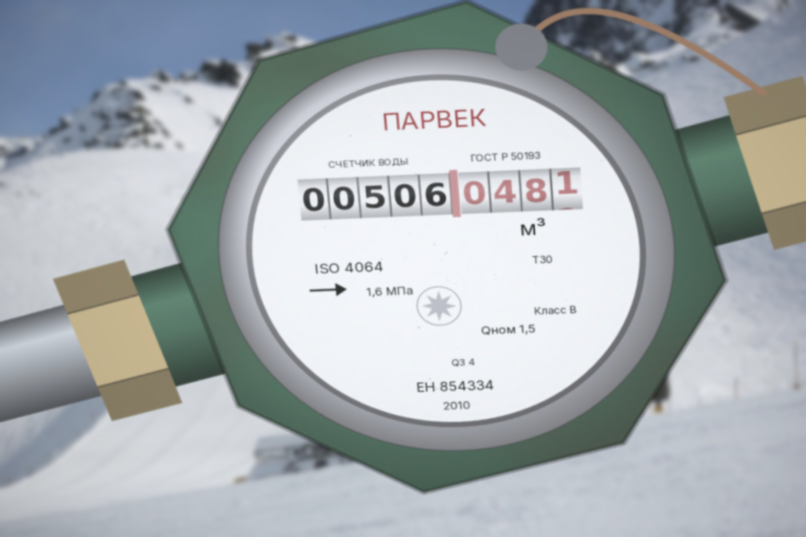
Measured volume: 506.0481 m³
